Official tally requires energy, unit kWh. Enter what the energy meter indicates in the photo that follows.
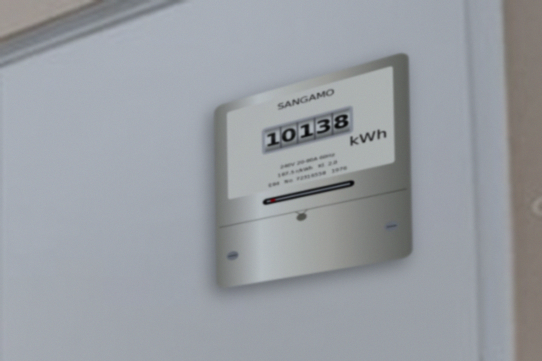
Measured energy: 10138 kWh
